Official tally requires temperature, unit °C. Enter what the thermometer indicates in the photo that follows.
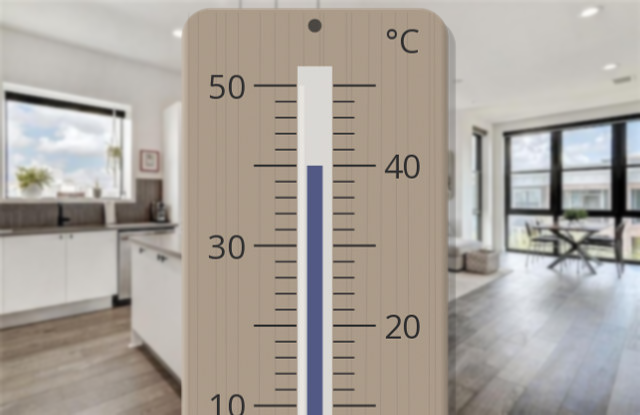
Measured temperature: 40 °C
